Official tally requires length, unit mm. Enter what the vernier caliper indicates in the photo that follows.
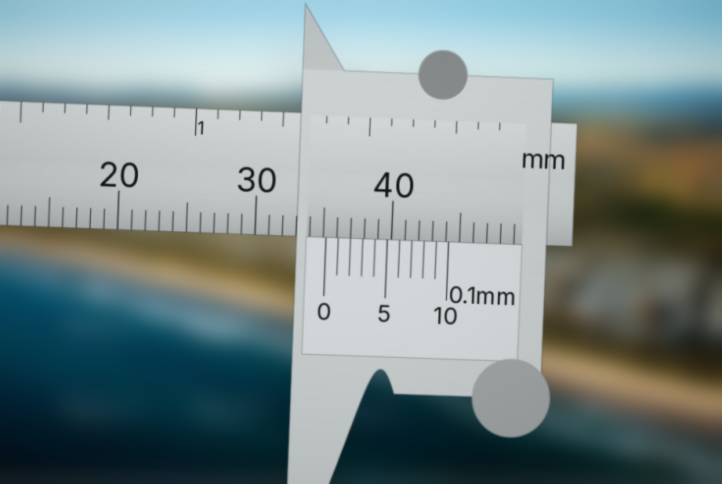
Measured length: 35.2 mm
